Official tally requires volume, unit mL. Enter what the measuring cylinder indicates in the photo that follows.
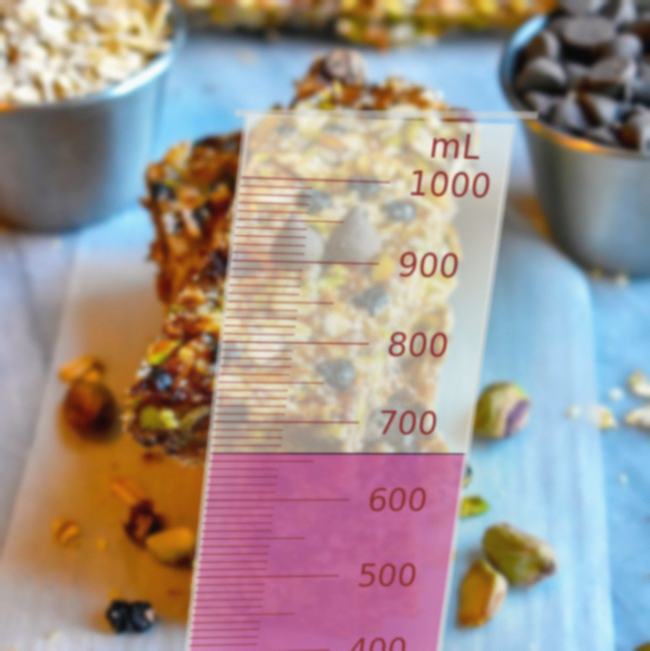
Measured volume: 660 mL
